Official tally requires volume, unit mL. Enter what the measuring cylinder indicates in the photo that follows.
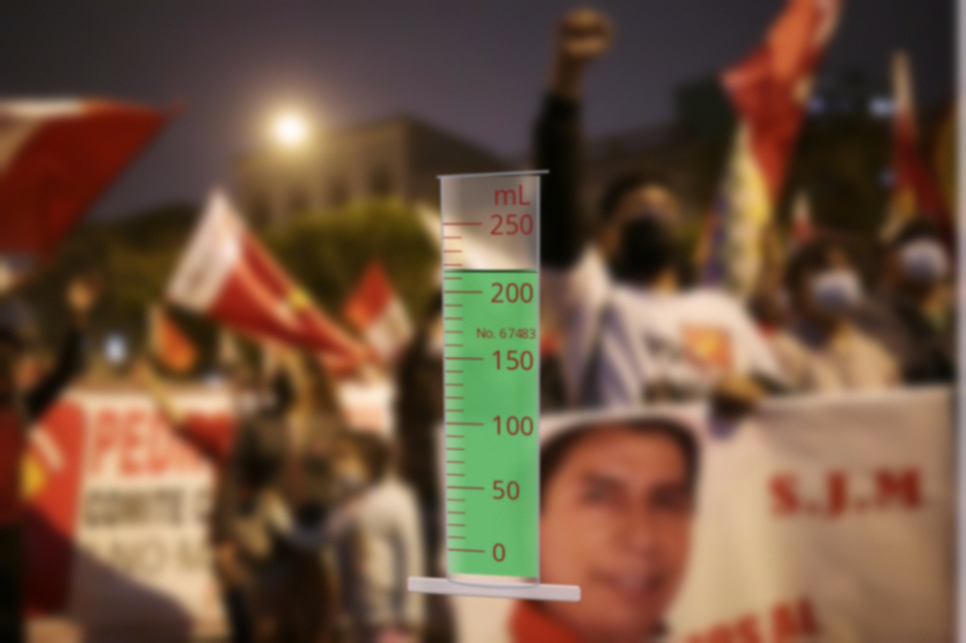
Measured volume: 215 mL
